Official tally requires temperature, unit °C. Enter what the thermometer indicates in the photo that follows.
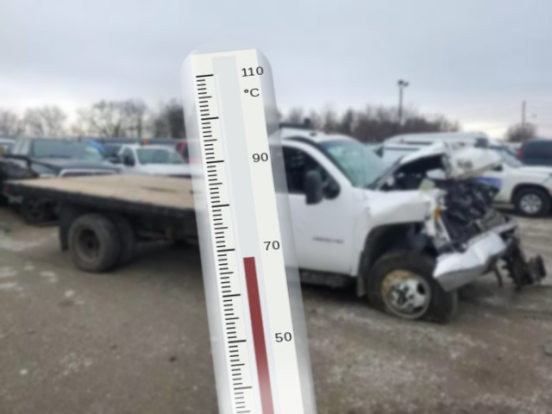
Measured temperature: 68 °C
